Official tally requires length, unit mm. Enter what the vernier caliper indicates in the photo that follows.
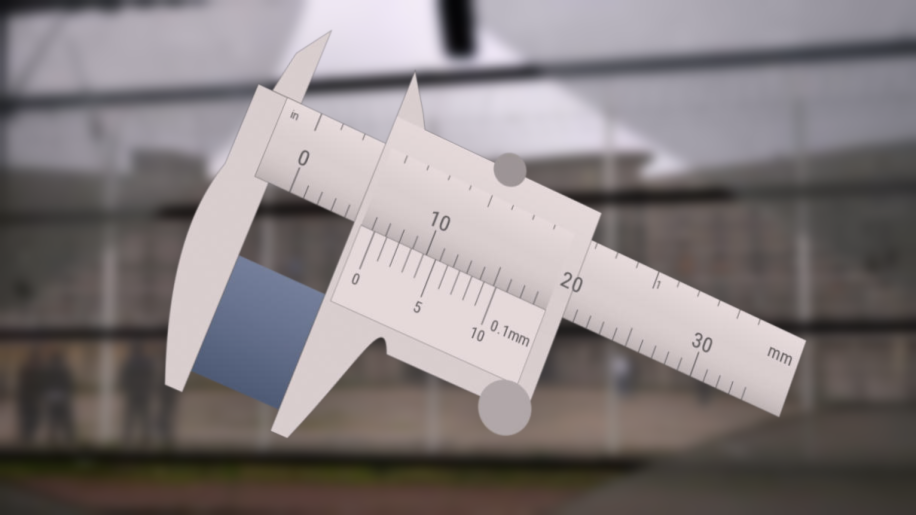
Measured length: 6.2 mm
